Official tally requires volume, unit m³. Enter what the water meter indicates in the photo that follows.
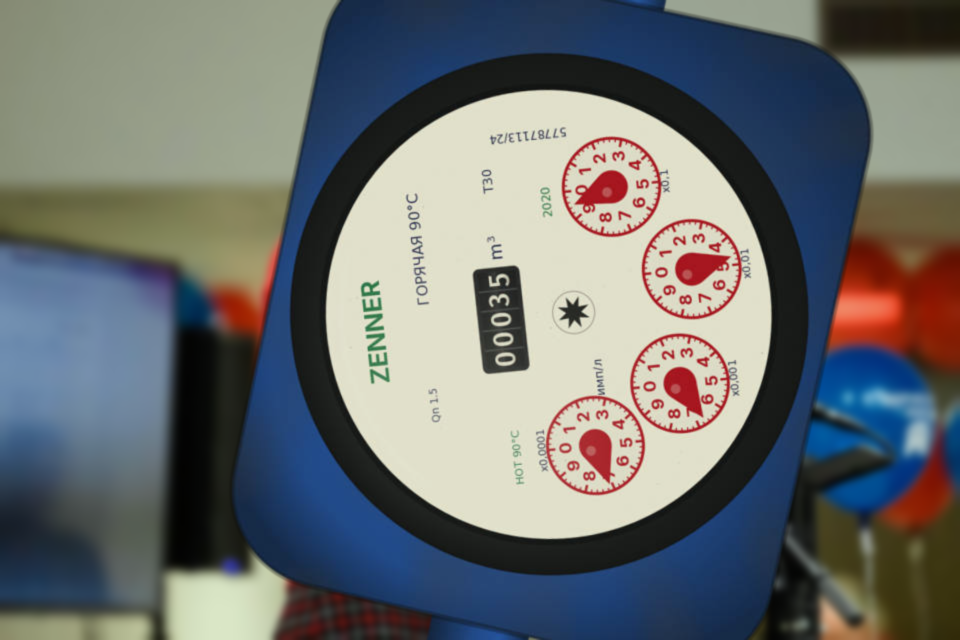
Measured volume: 34.9467 m³
